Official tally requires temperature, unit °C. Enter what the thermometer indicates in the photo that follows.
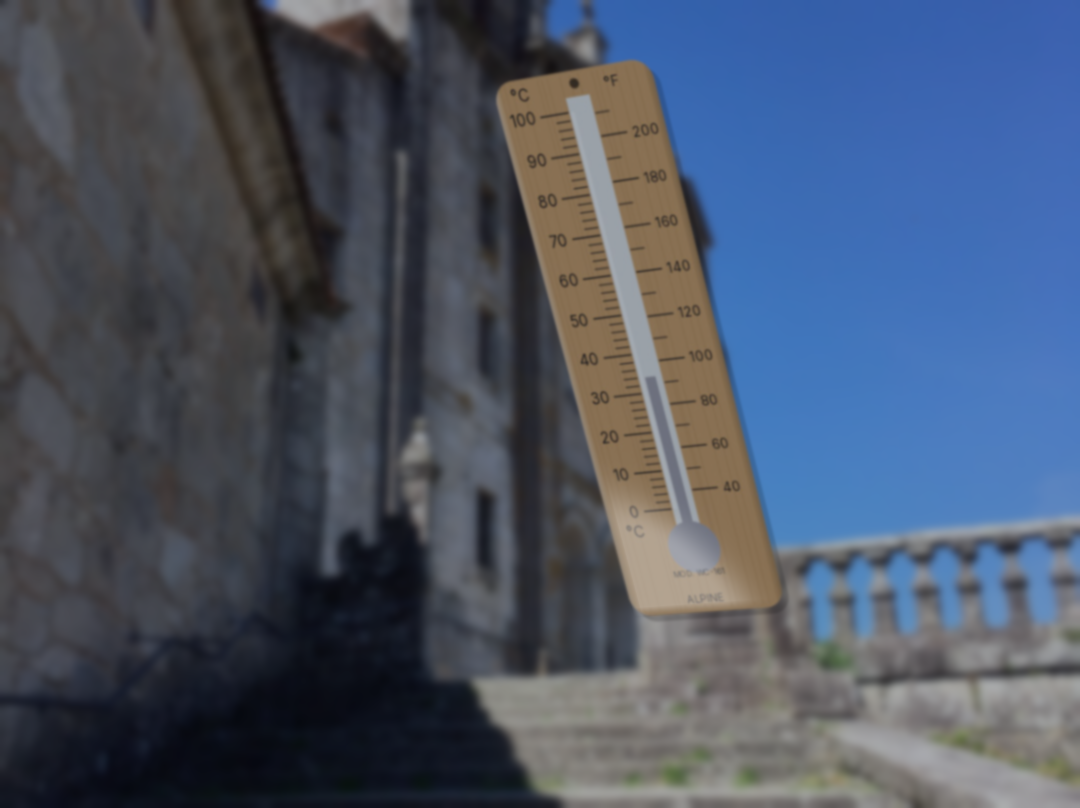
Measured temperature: 34 °C
